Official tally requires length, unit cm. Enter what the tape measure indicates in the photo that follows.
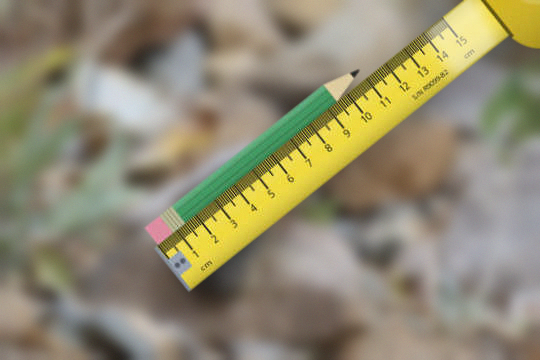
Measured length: 11 cm
